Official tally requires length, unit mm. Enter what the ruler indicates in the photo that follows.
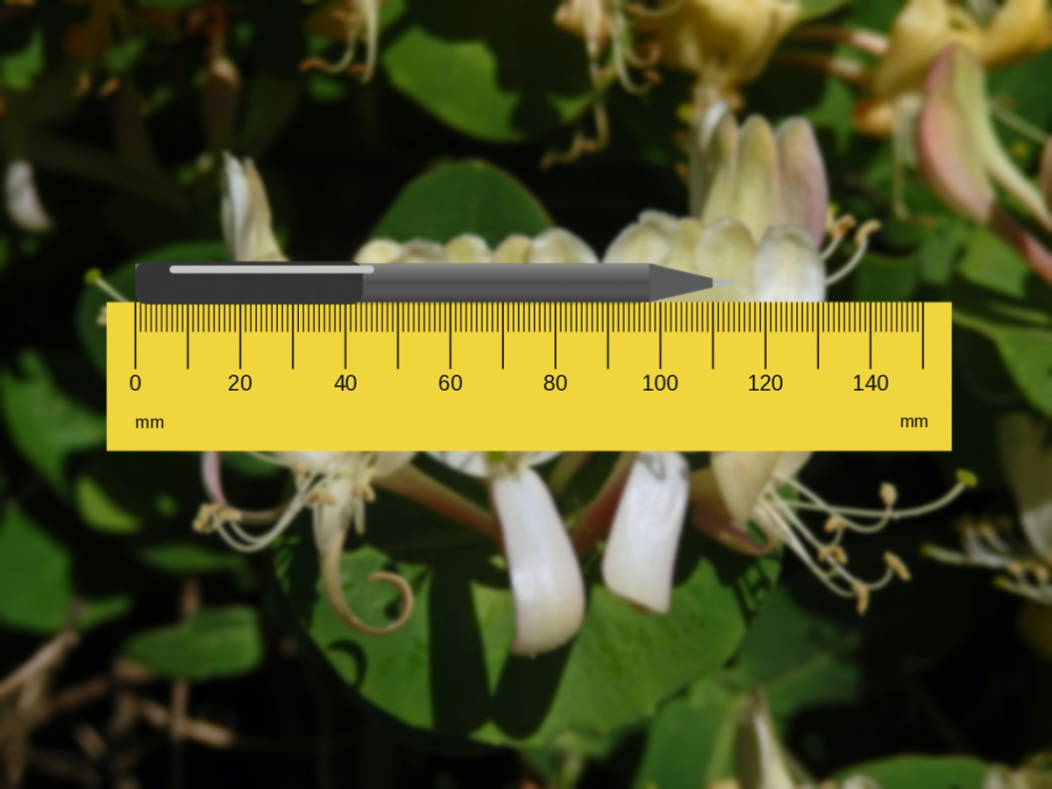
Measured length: 114 mm
